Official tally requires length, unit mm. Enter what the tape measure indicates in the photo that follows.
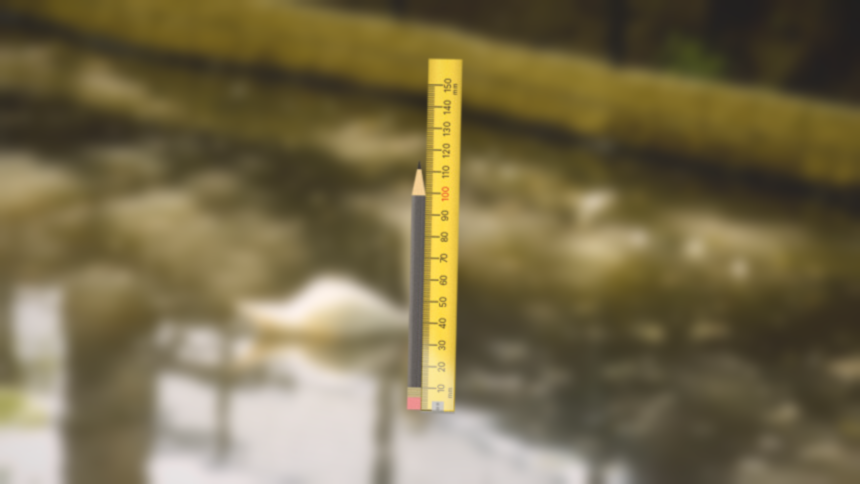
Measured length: 115 mm
